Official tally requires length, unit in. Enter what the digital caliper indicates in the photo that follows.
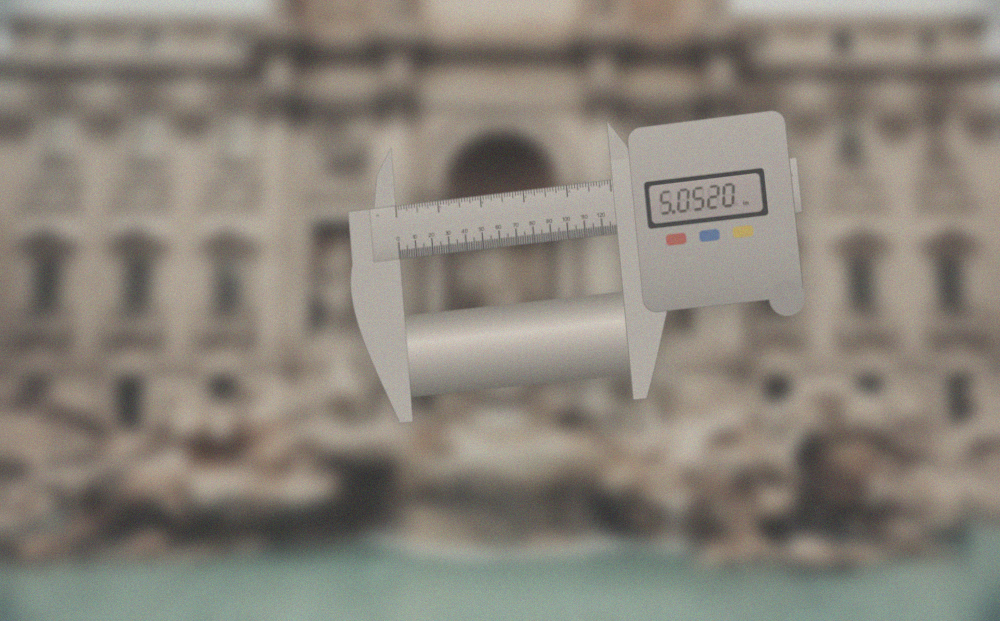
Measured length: 5.0520 in
